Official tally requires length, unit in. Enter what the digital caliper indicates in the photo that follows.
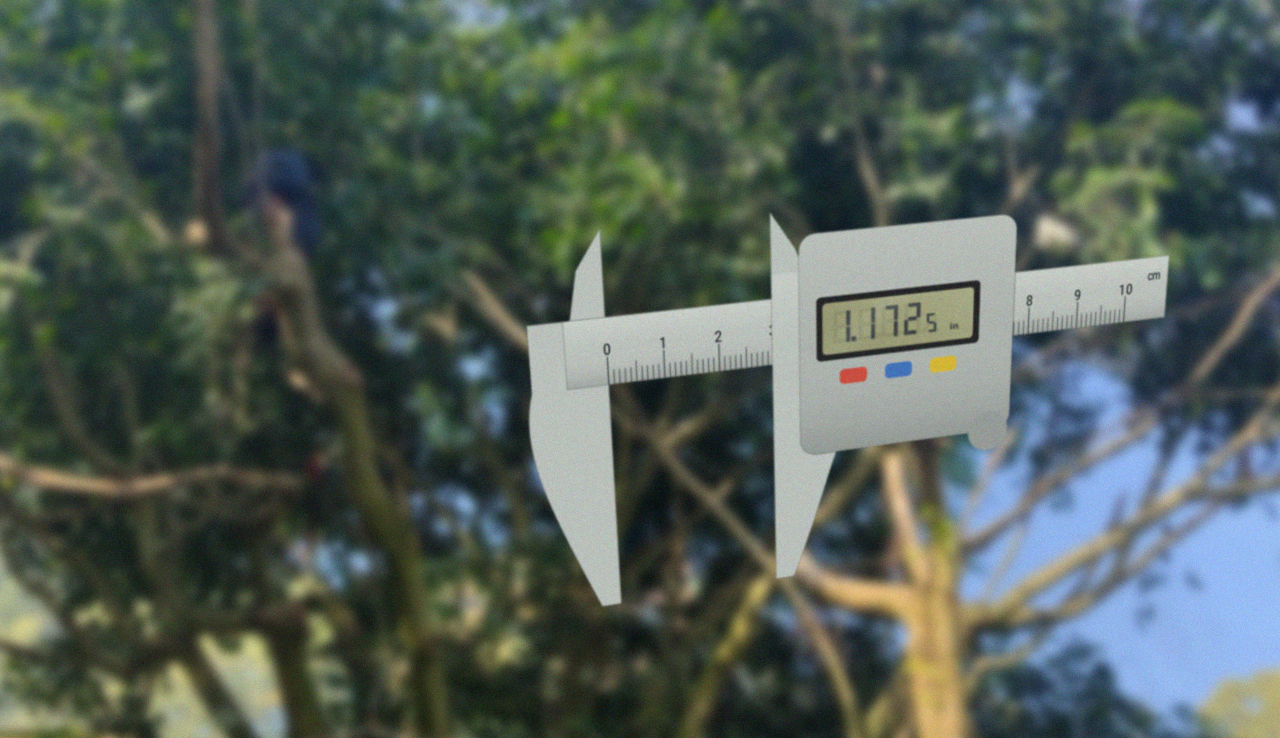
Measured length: 1.1725 in
